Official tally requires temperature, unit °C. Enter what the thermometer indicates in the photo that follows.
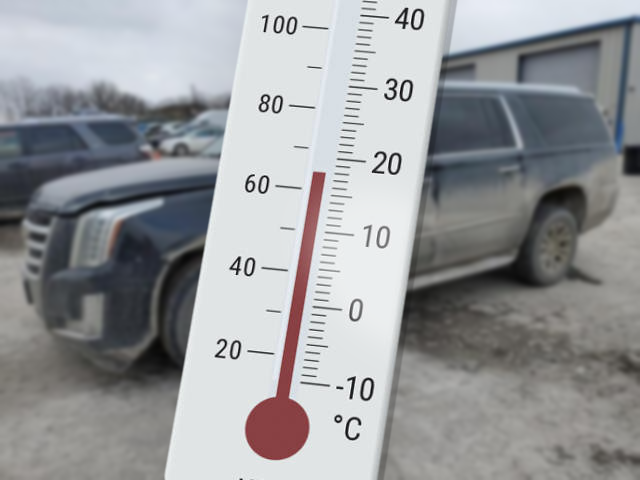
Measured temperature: 18 °C
